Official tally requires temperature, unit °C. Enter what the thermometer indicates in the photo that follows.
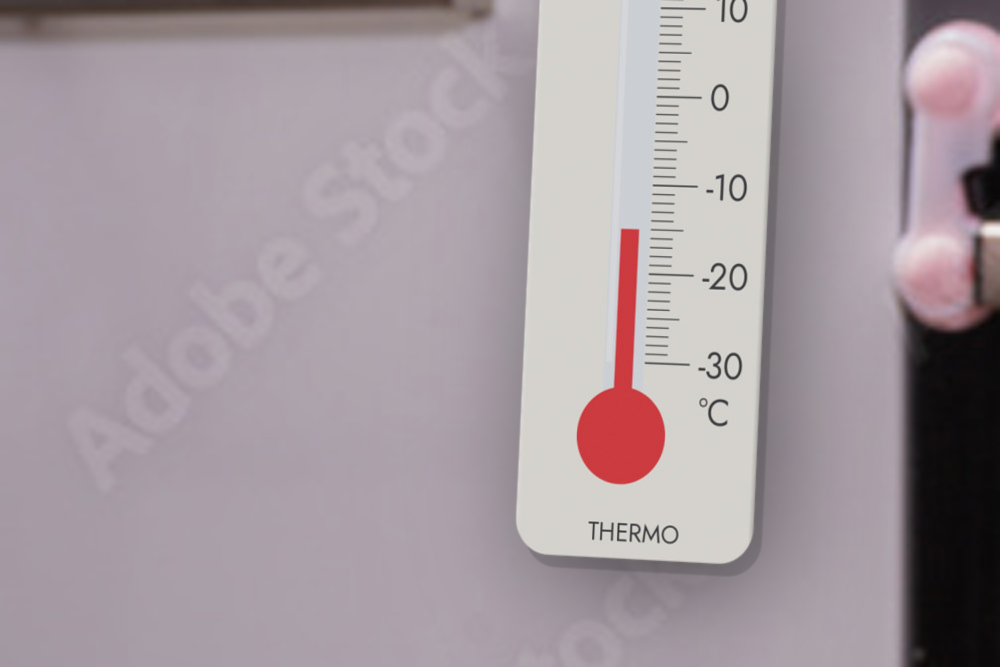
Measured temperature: -15 °C
